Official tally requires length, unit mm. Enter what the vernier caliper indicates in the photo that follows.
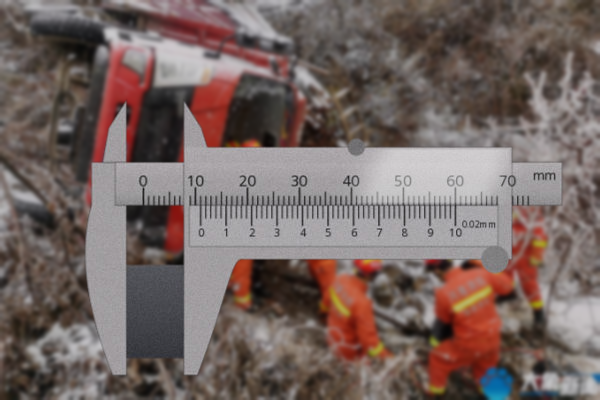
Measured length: 11.0 mm
